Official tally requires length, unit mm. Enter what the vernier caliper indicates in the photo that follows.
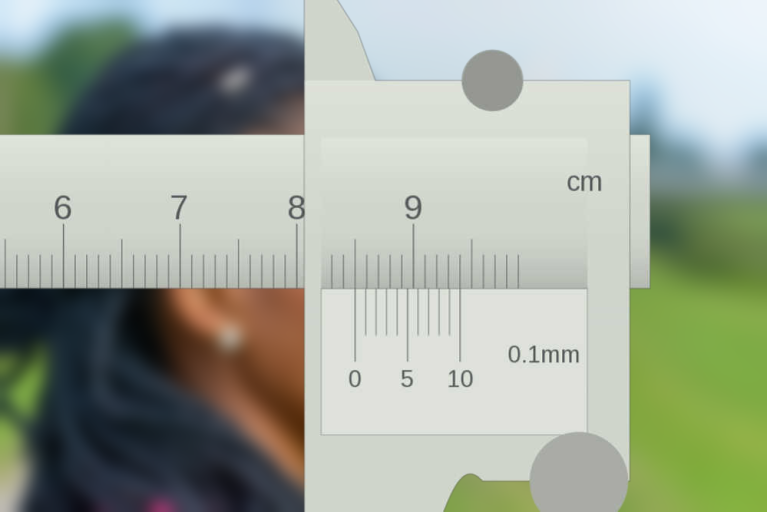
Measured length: 85.0 mm
